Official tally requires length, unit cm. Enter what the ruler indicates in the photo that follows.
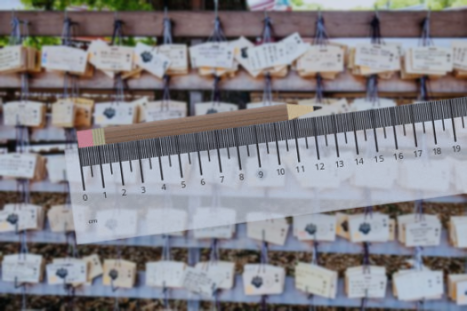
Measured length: 12.5 cm
